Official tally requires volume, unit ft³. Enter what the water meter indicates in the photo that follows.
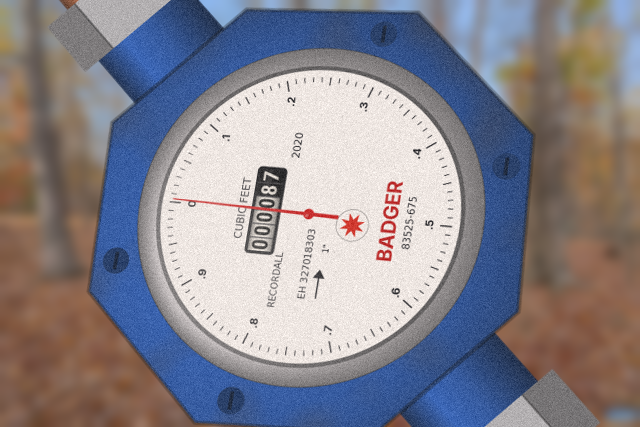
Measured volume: 87.00 ft³
